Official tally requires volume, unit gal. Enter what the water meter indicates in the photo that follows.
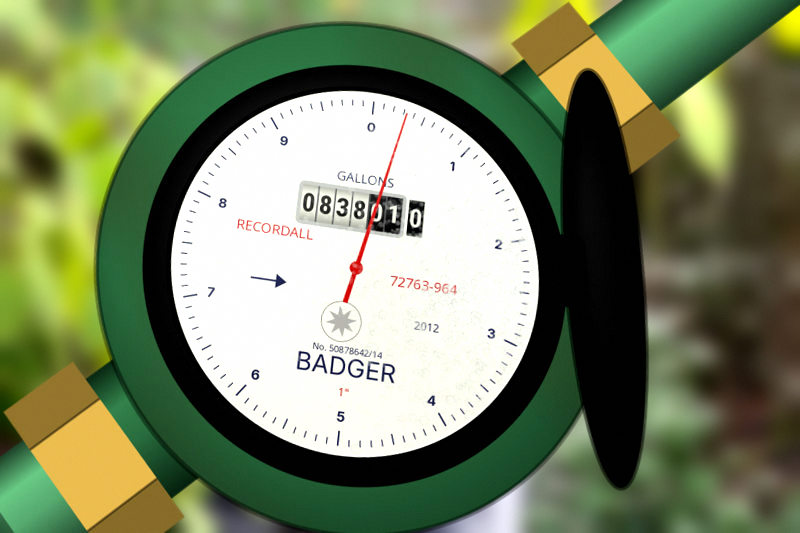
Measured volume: 838010.3 gal
